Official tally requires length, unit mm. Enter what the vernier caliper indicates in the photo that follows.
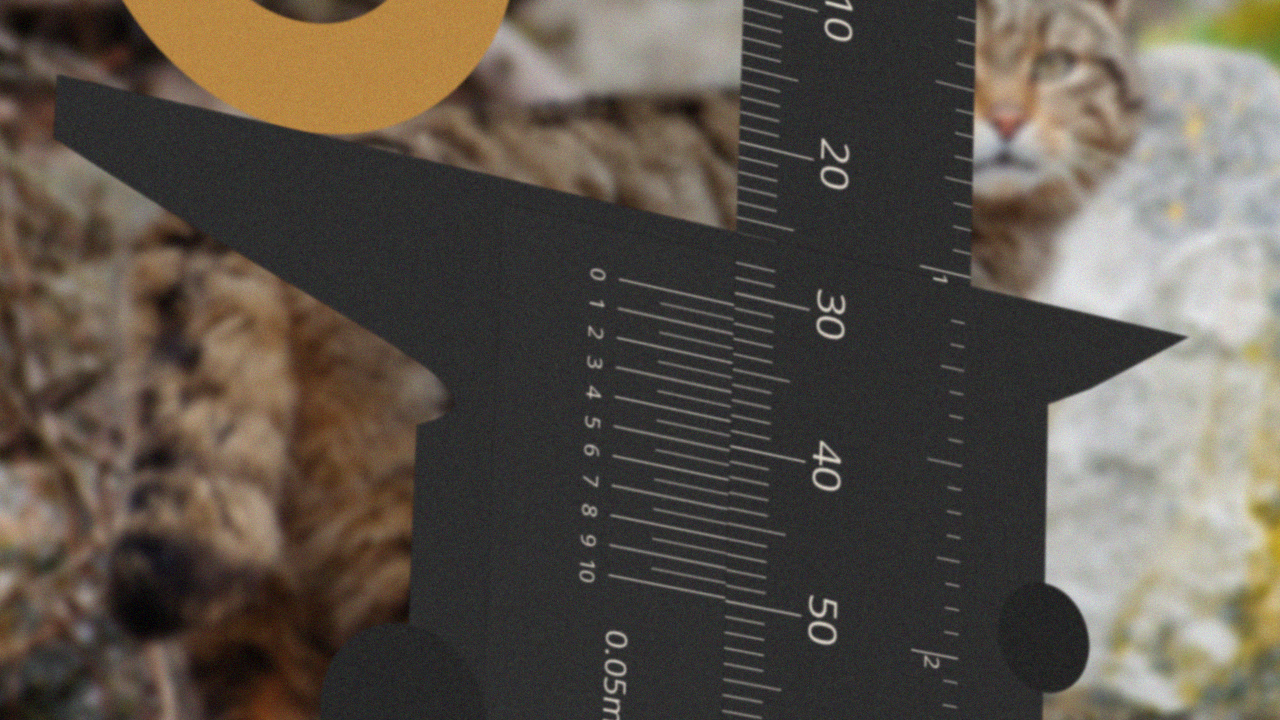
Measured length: 30.8 mm
